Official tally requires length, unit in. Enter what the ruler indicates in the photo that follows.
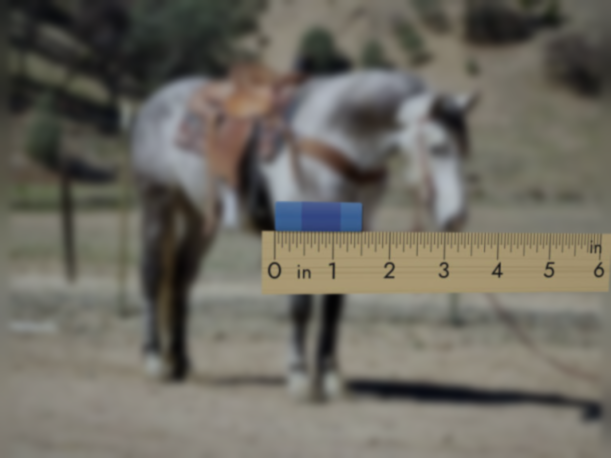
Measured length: 1.5 in
